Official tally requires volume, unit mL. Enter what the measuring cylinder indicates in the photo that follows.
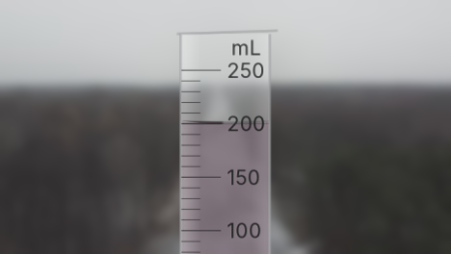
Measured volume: 200 mL
